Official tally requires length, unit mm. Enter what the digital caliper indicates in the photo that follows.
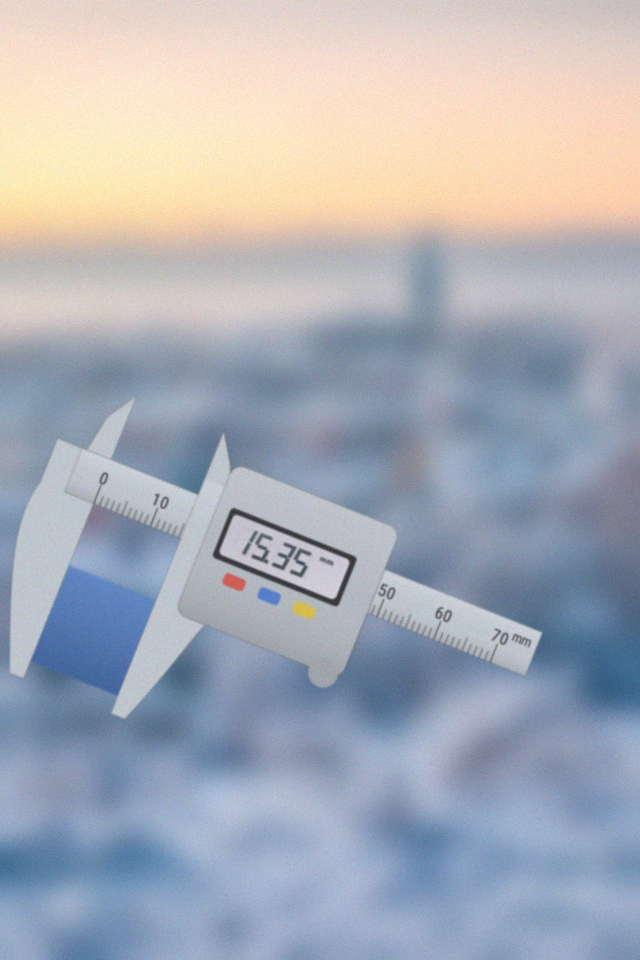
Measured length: 15.35 mm
